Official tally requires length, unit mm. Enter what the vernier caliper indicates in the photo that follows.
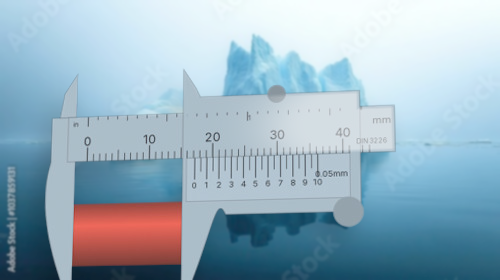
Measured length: 17.2 mm
